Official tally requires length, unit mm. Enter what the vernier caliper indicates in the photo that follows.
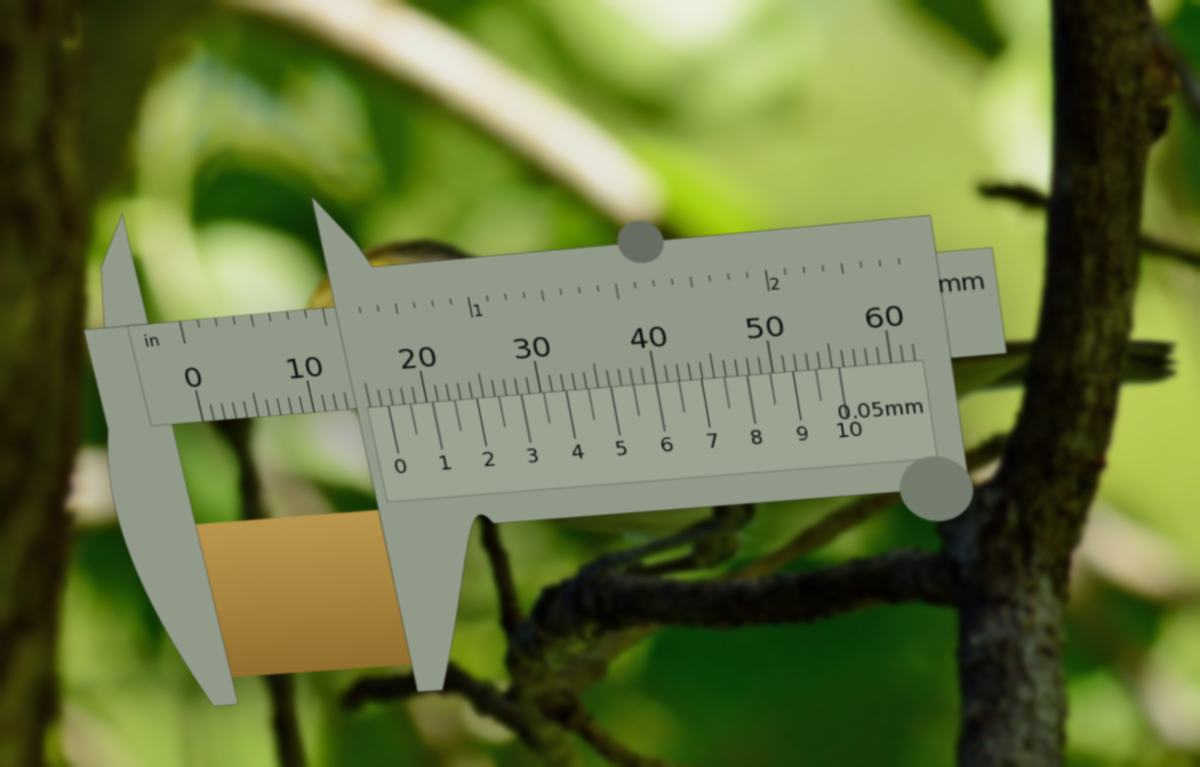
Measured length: 16.6 mm
